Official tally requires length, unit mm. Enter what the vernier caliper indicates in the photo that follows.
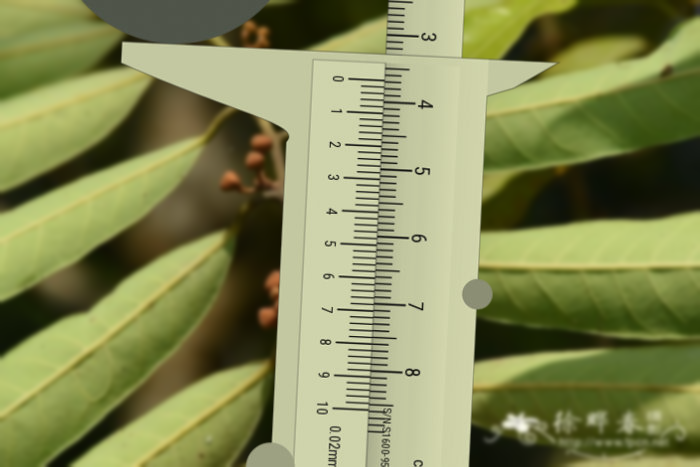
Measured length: 36.8 mm
